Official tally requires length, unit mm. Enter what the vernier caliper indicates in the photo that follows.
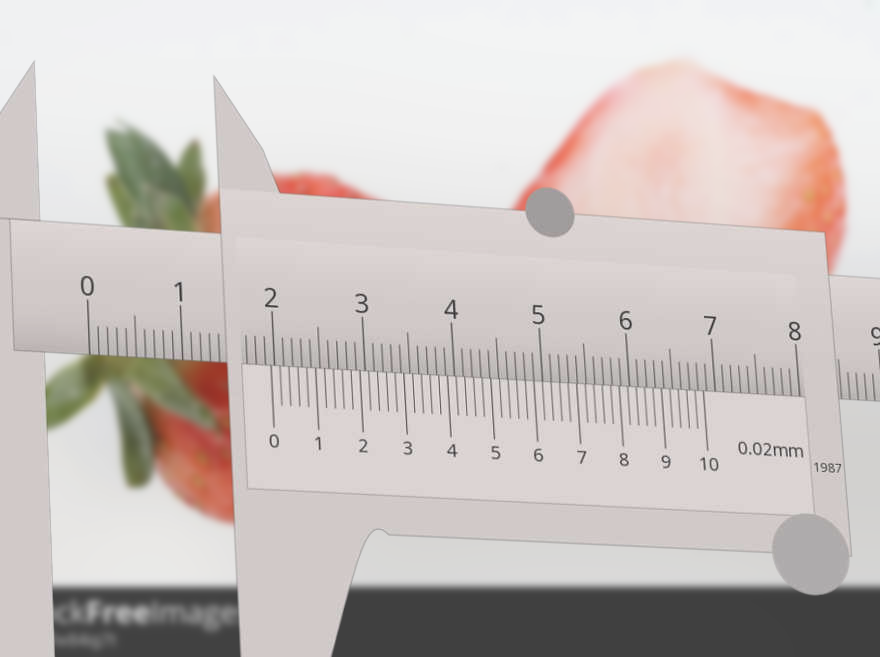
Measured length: 19.6 mm
